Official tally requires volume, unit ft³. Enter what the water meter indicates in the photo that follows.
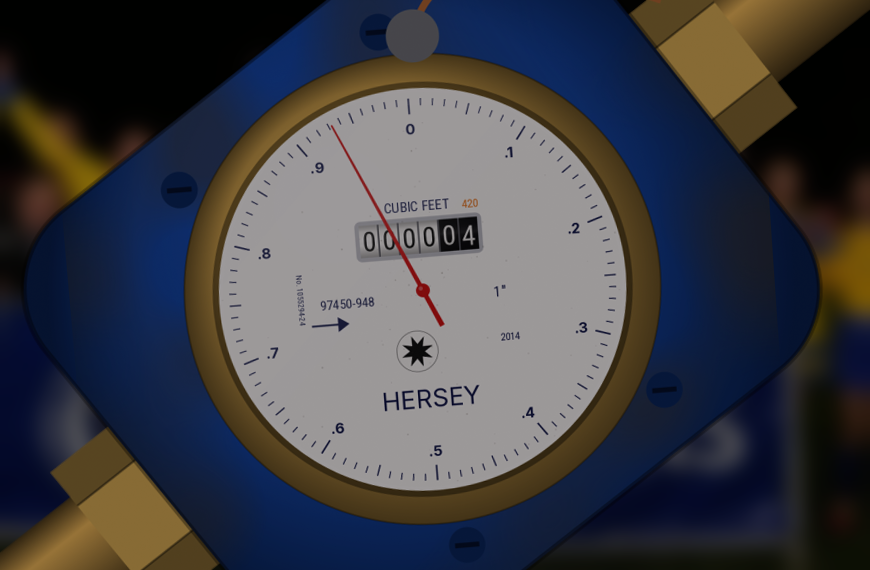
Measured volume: 3.93 ft³
